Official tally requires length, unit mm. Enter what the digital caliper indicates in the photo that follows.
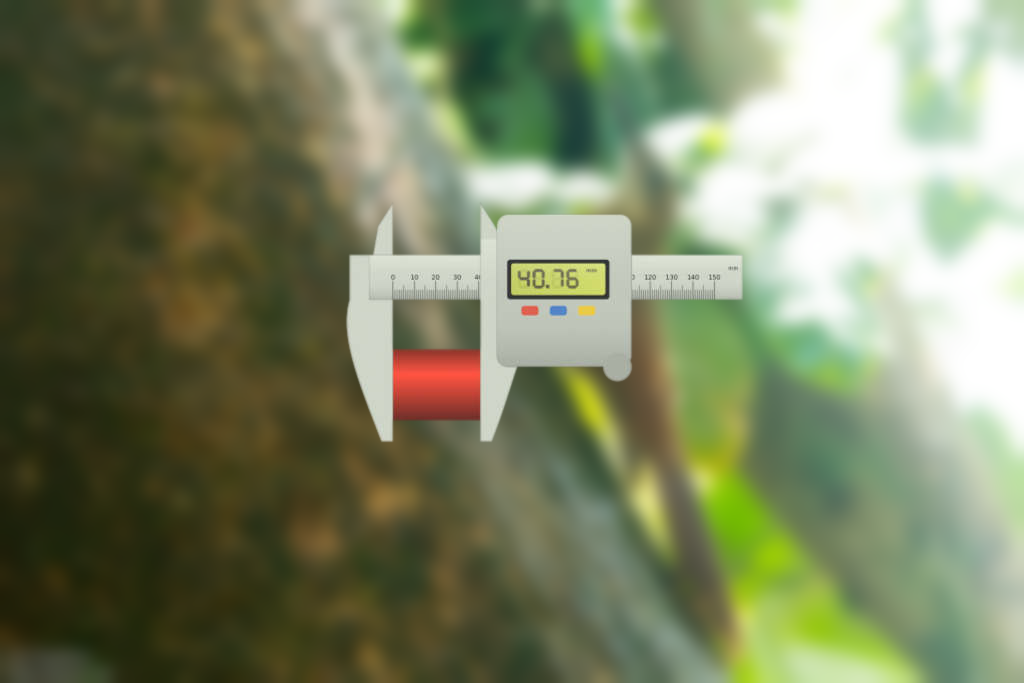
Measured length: 40.76 mm
